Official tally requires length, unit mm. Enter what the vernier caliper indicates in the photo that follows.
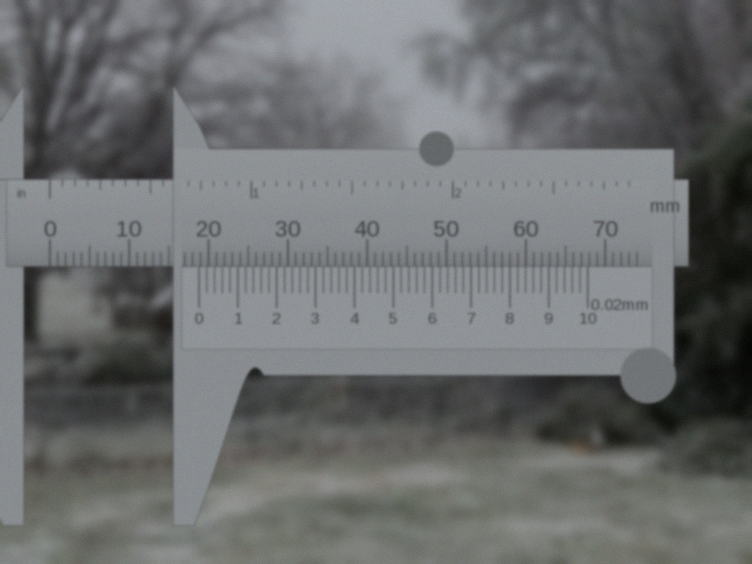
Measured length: 18.8 mm
